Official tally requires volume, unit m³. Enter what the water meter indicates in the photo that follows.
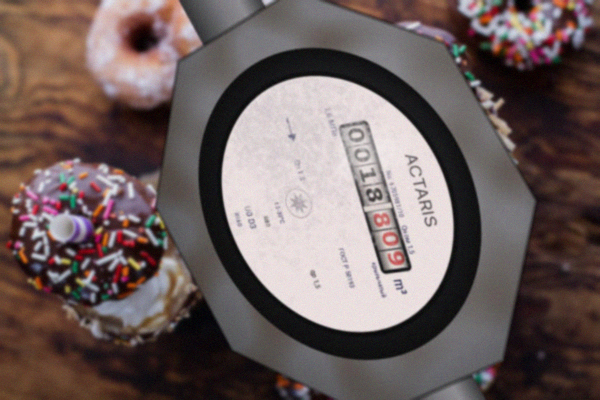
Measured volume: 18.809 m³
